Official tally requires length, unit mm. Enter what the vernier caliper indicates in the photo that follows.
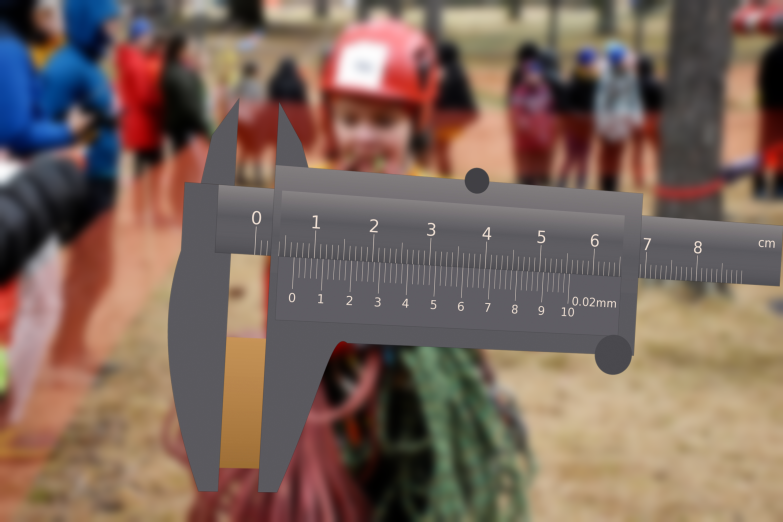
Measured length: 6.6 mm
